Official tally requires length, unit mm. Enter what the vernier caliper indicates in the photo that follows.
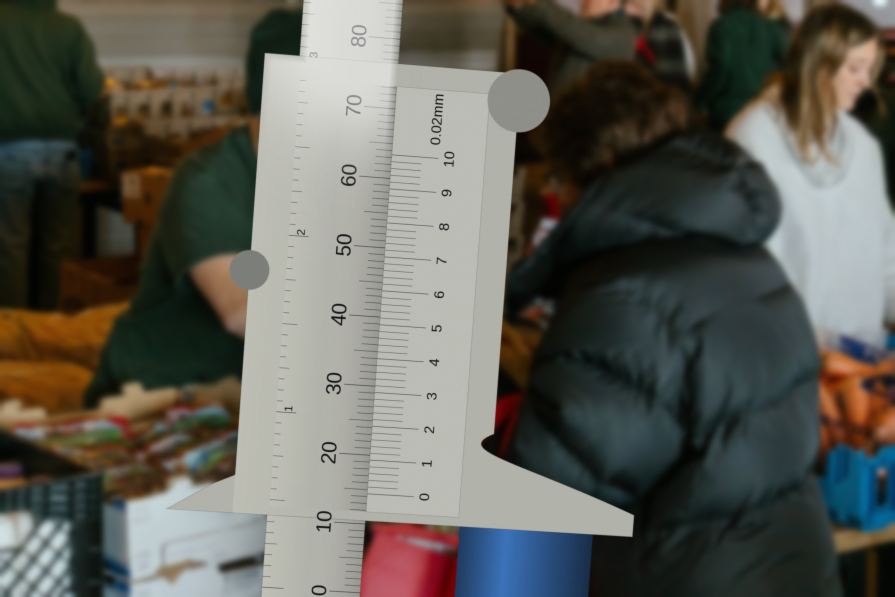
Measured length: 14.4 mm
